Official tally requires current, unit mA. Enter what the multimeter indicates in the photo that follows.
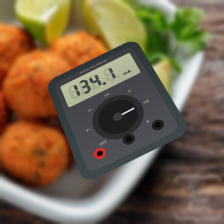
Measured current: 134.1 mA
